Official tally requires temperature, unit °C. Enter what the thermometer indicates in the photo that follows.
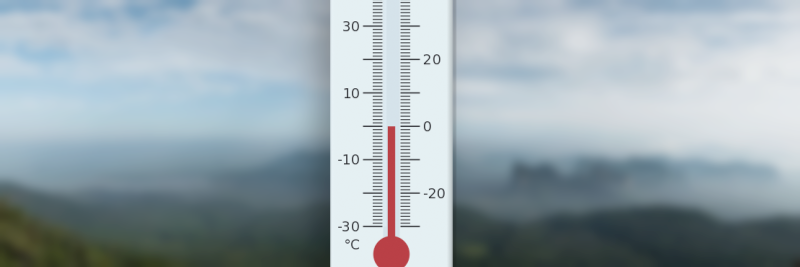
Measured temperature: 0 °C
